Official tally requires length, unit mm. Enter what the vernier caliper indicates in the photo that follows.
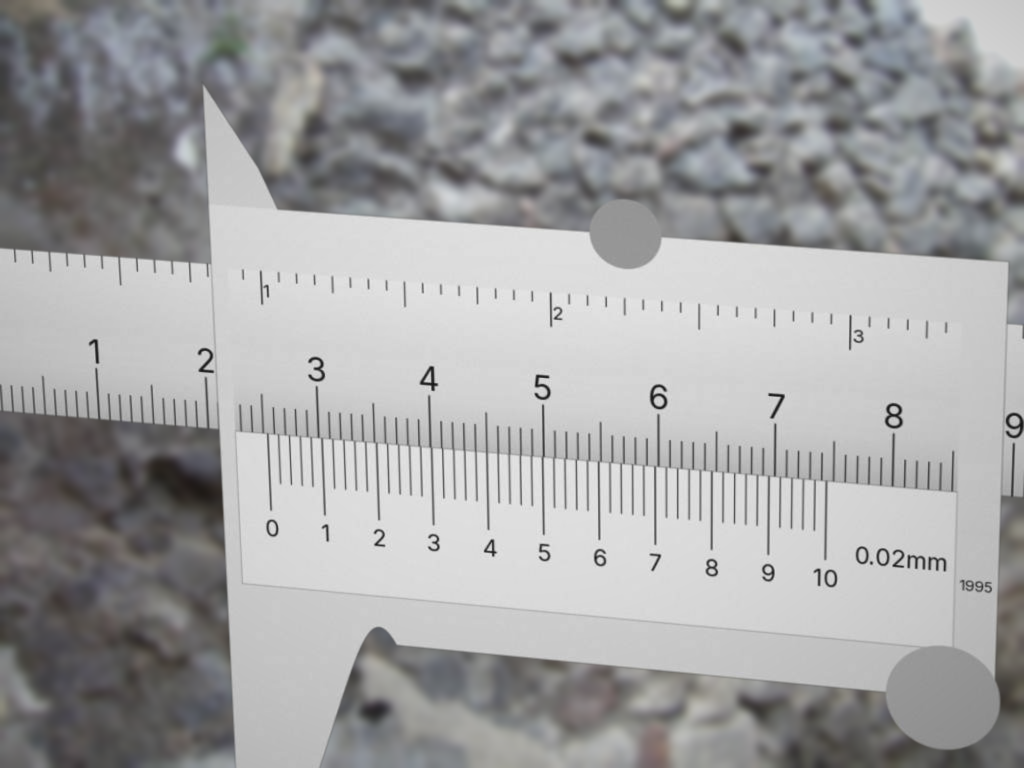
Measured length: 25.4 mm
